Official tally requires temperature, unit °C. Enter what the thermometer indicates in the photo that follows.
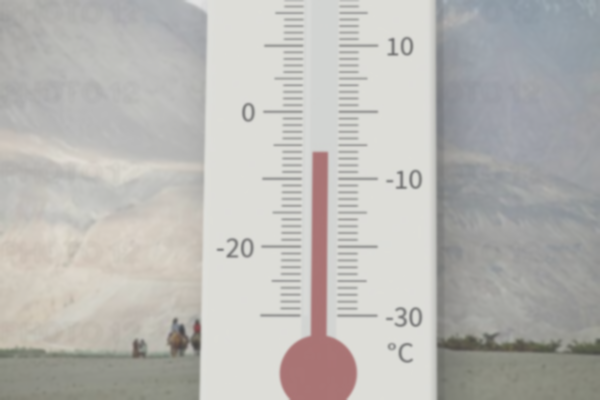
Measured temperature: -6 °C
